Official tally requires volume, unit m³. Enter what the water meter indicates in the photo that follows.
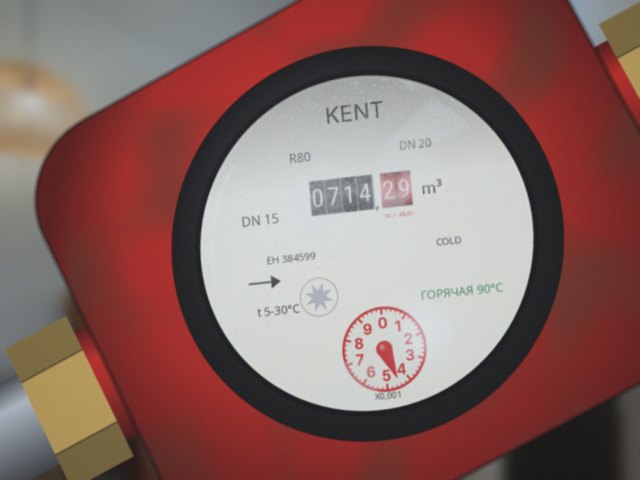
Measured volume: 714.294 m³
